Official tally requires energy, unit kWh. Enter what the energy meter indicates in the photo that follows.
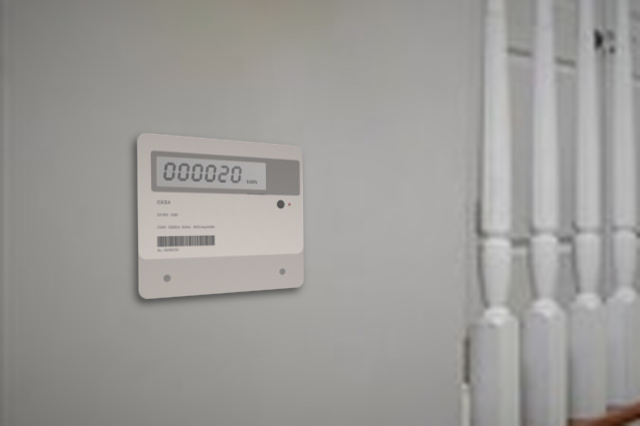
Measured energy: 20 kWh
